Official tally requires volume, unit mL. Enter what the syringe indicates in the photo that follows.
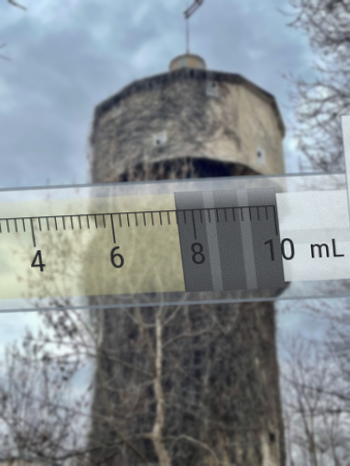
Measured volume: 7.6 mL
